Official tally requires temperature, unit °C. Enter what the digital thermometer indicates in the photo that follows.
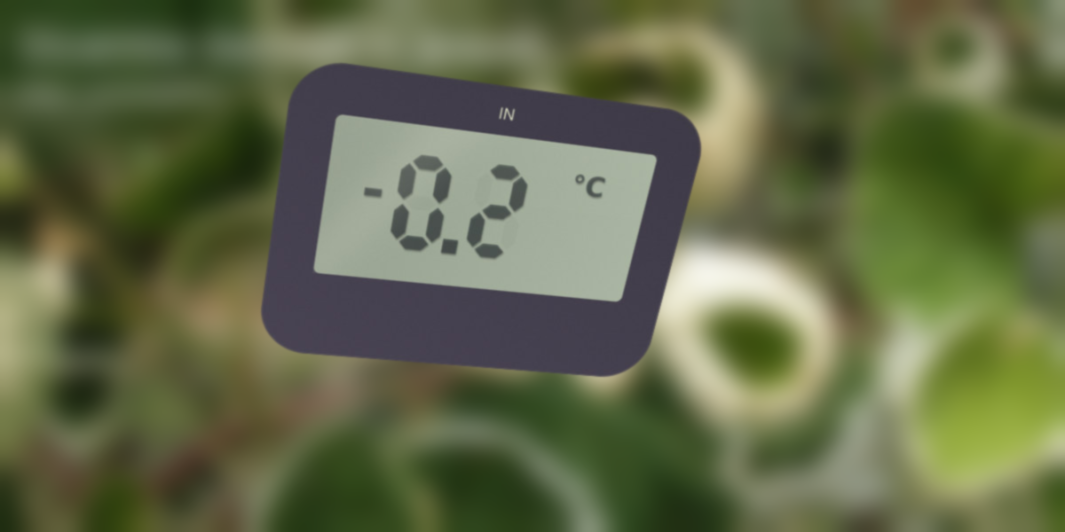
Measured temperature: -0.2 °C
